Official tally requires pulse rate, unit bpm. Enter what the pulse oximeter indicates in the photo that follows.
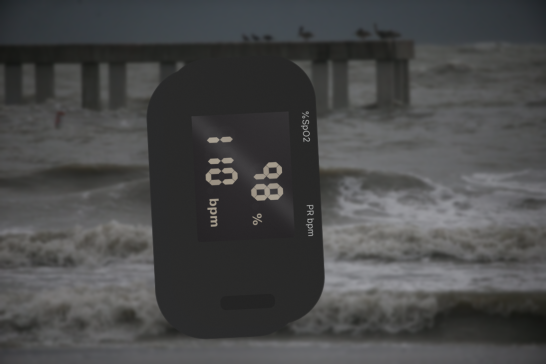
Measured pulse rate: 110 bpm
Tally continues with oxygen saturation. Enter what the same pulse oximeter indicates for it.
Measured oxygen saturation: 98 %
